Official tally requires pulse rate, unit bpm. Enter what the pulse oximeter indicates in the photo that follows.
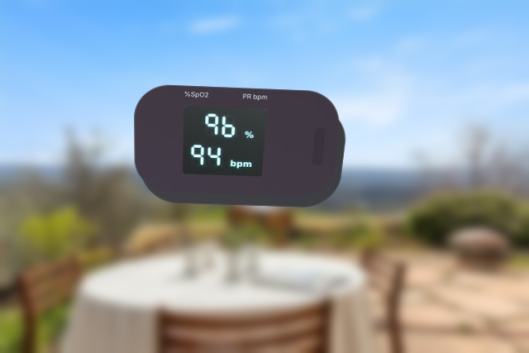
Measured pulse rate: 94 bpm
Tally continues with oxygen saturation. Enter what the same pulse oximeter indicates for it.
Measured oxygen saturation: 96 %
